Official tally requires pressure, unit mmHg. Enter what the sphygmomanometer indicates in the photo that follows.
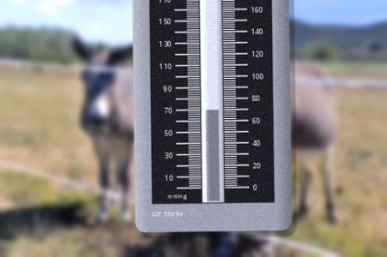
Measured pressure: 70 mmHg
